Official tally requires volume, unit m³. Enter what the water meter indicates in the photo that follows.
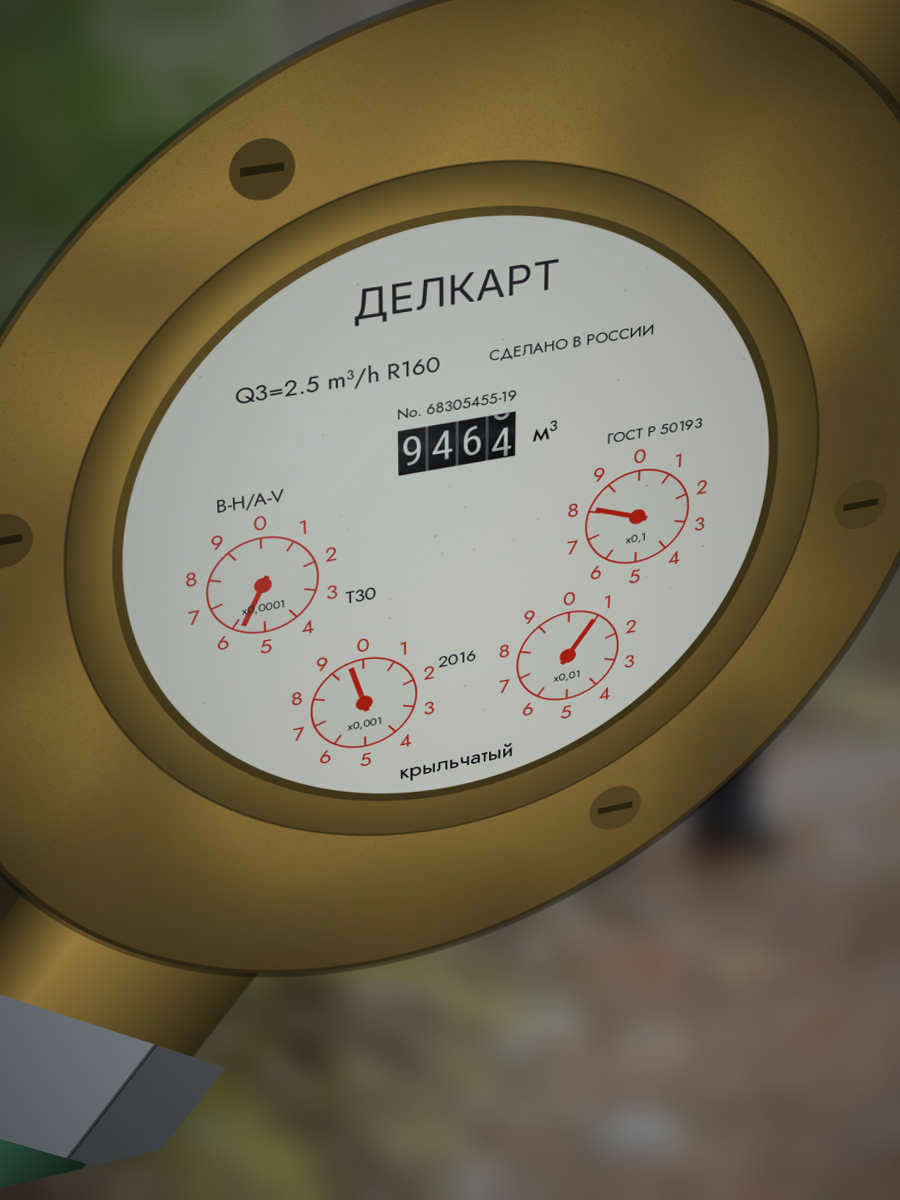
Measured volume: 9463.8095 m³
